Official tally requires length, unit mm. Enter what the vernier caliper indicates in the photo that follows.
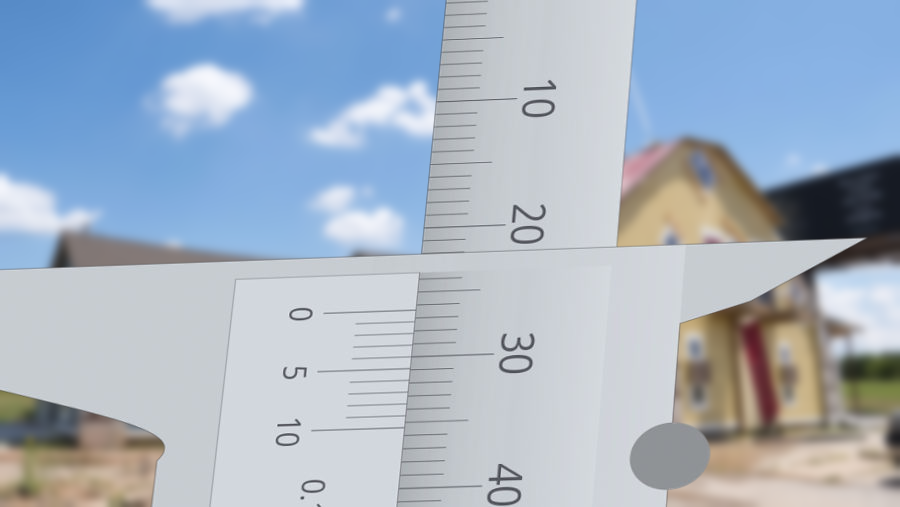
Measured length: 26.4 mm
